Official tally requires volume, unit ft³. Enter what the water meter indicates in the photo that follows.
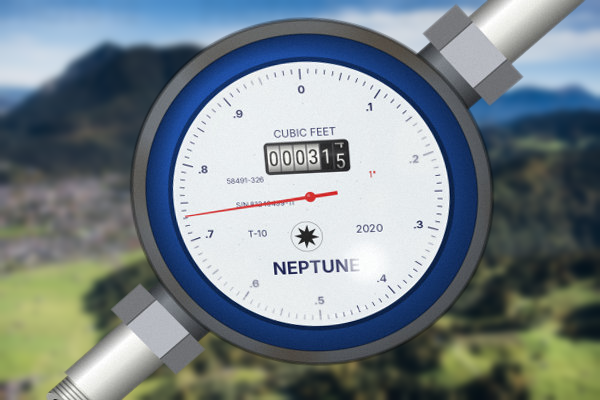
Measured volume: 314.73 ft³
